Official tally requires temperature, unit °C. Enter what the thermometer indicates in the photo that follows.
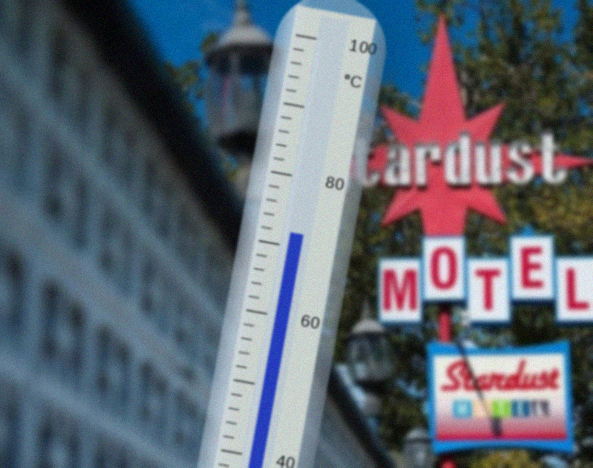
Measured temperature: 72 °C
